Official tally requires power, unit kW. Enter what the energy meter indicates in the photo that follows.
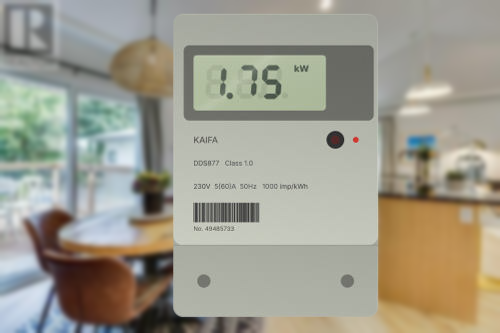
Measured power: 1.75 kW
